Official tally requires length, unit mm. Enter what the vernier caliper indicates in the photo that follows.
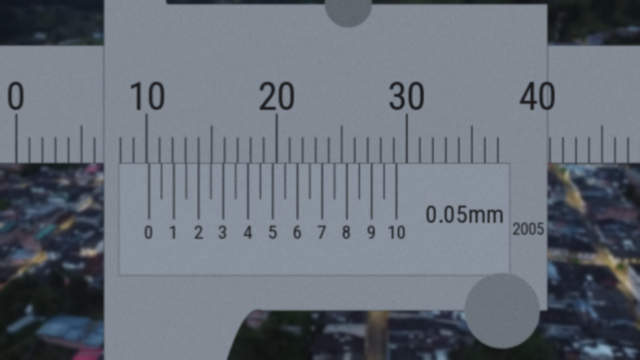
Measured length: 10.2 mm
